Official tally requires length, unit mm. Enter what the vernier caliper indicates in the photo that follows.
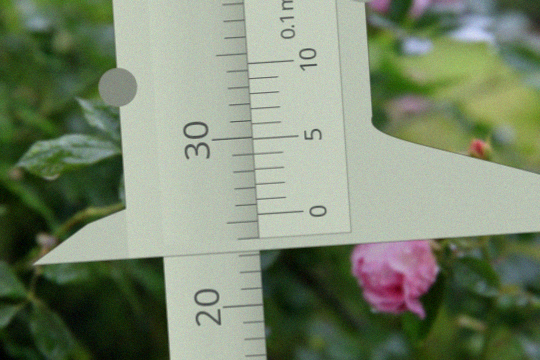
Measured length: 25.4 mm
